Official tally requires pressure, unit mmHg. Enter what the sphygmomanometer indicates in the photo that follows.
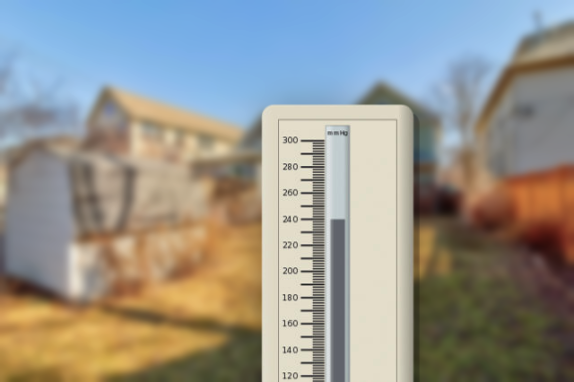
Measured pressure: 240 mmHg
